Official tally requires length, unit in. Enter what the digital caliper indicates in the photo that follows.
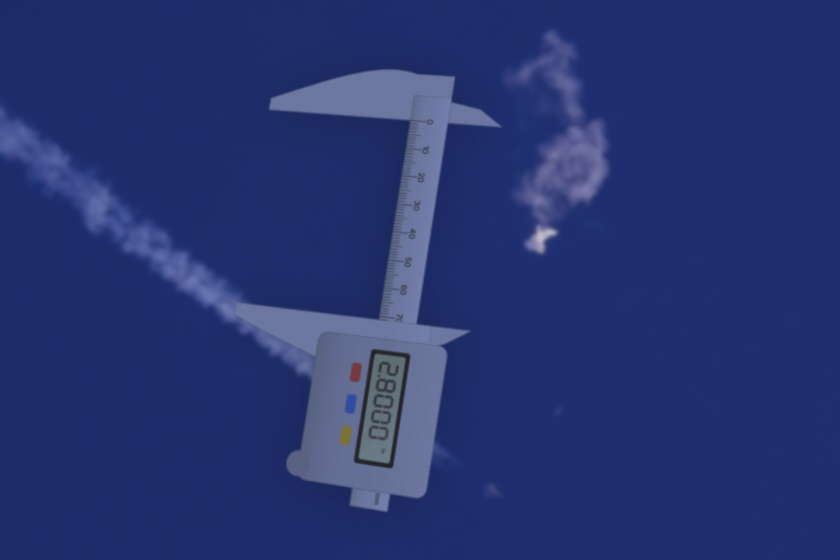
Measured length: 2.8000 in
